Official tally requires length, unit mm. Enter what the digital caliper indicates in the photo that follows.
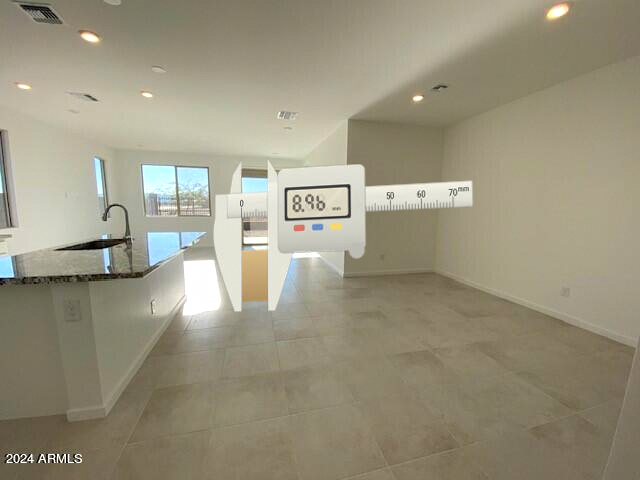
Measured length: 8.96 mm
